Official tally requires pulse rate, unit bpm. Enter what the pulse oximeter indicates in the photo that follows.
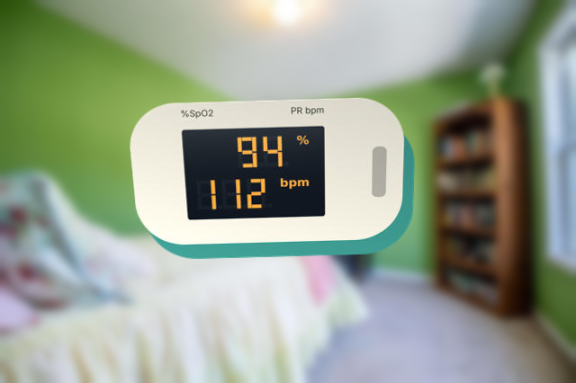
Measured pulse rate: 112 bpm
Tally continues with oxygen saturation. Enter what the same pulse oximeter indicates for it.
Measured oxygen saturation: 94 %
